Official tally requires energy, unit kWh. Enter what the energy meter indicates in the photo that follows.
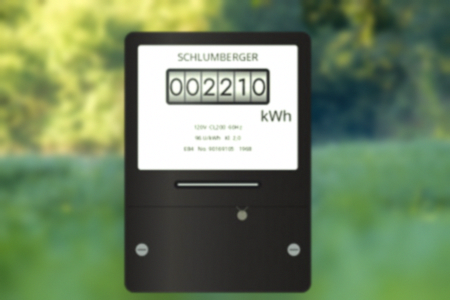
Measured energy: 2210 kWh
